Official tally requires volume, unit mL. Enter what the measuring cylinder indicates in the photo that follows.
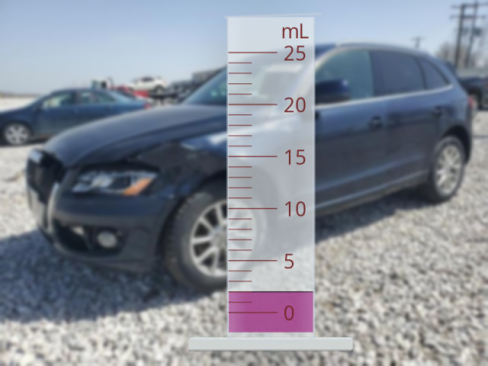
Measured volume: 2 mL
